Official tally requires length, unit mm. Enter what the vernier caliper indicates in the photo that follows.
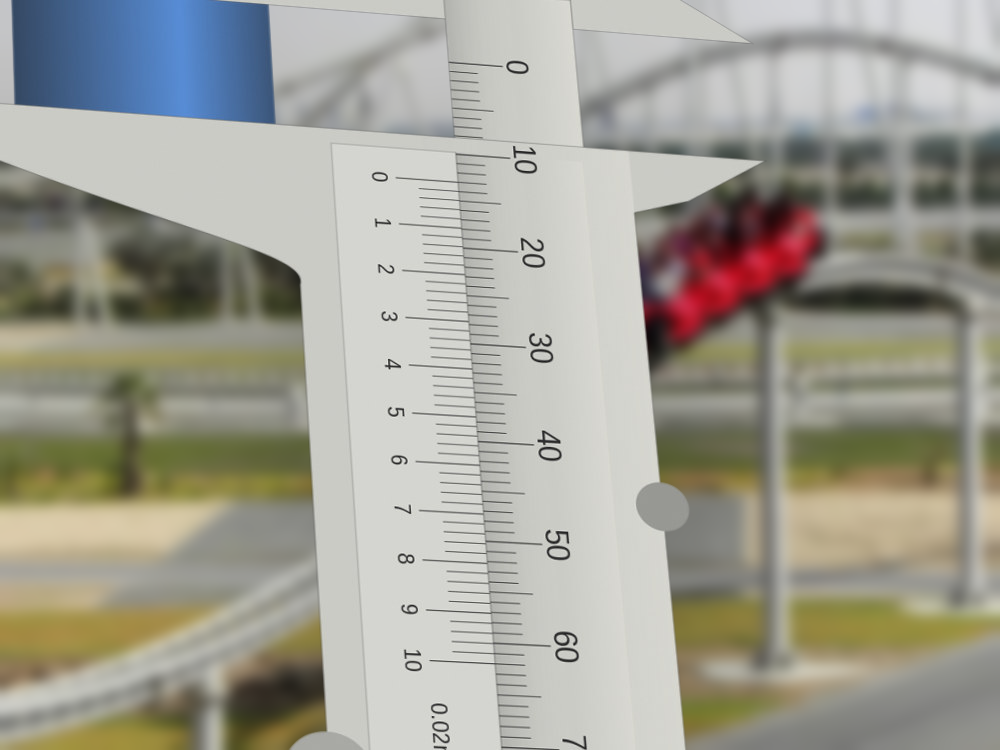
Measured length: 13.0 mm
